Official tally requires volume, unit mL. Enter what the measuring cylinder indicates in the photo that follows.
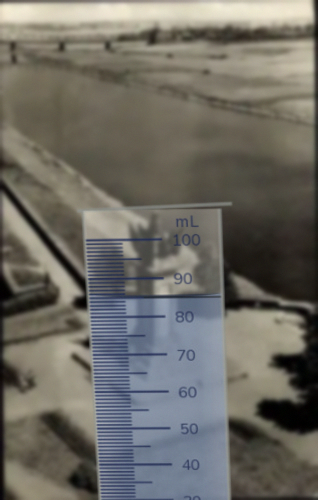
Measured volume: 85 mL
